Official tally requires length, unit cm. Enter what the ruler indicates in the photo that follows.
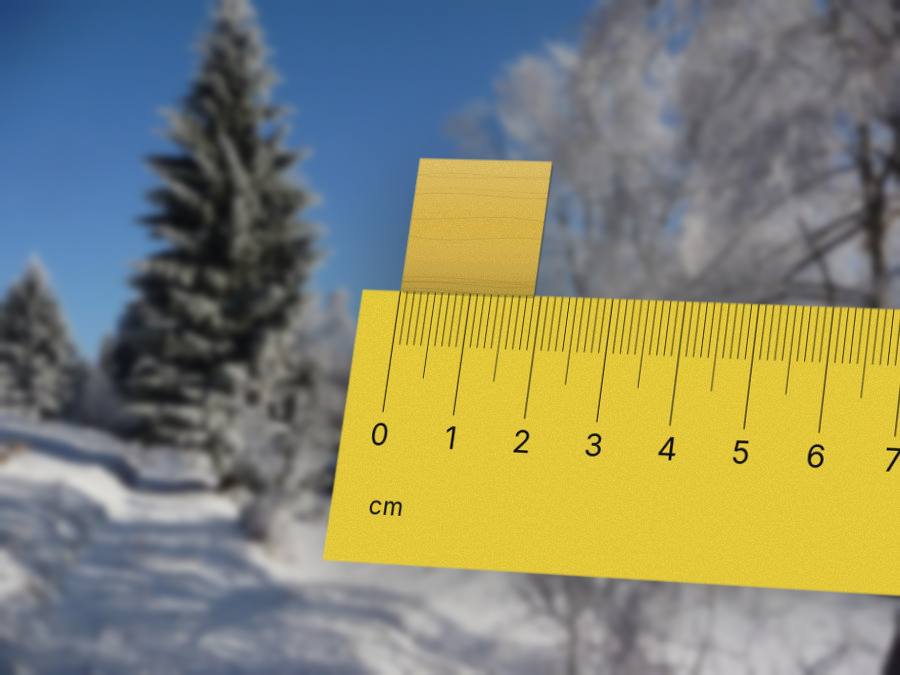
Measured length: 1.9 cm
